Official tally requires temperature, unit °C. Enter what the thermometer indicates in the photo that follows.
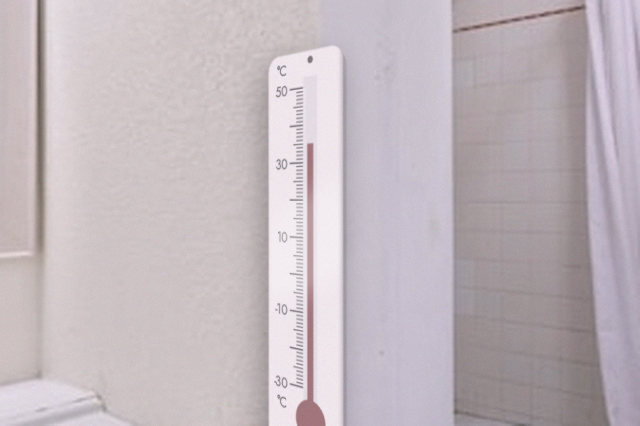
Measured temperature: 35 °C
